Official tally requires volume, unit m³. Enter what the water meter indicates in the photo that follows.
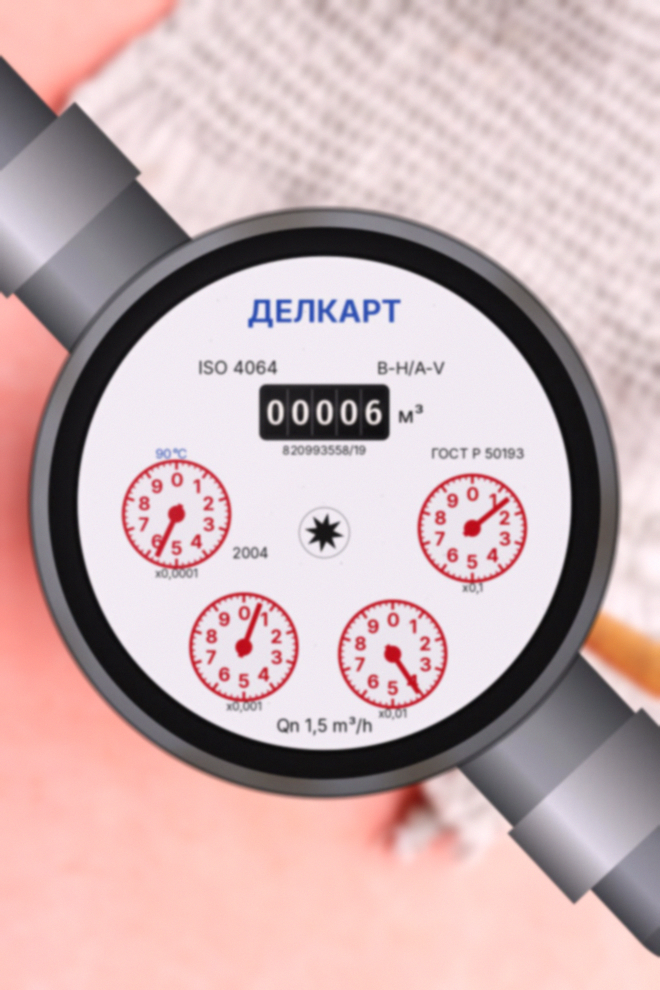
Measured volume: 6.1405 m³
